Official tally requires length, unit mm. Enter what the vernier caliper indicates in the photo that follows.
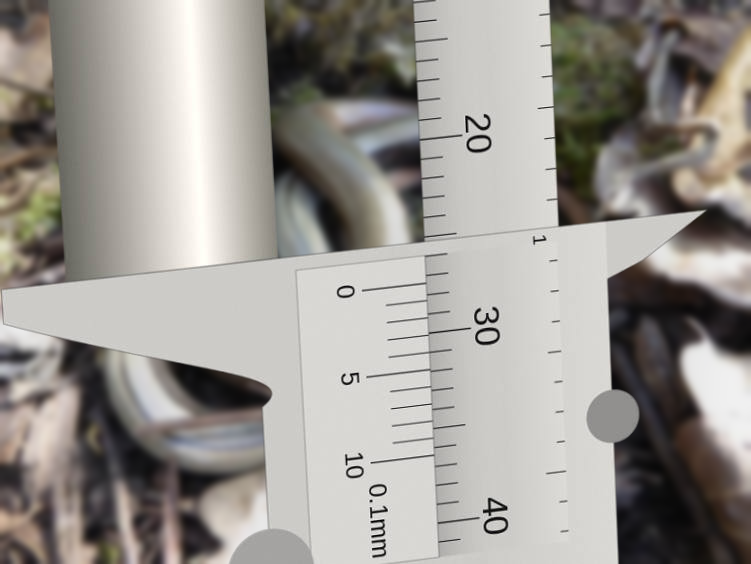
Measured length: 27.4 mm
